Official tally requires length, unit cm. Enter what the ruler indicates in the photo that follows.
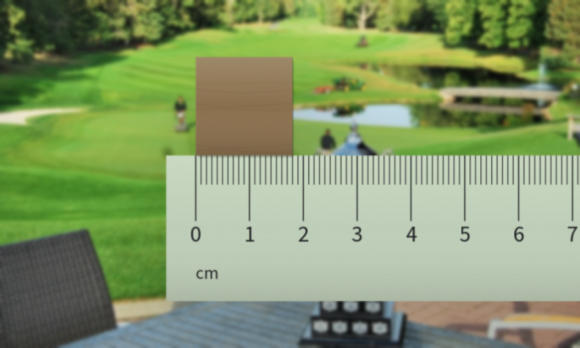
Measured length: 1.8 cm
